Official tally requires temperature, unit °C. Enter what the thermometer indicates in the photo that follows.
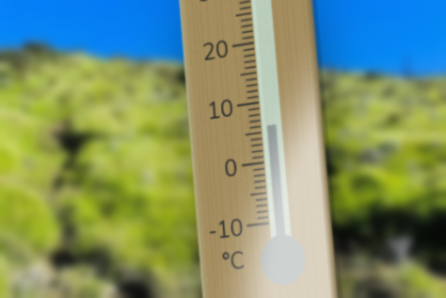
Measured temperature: 6 °C
